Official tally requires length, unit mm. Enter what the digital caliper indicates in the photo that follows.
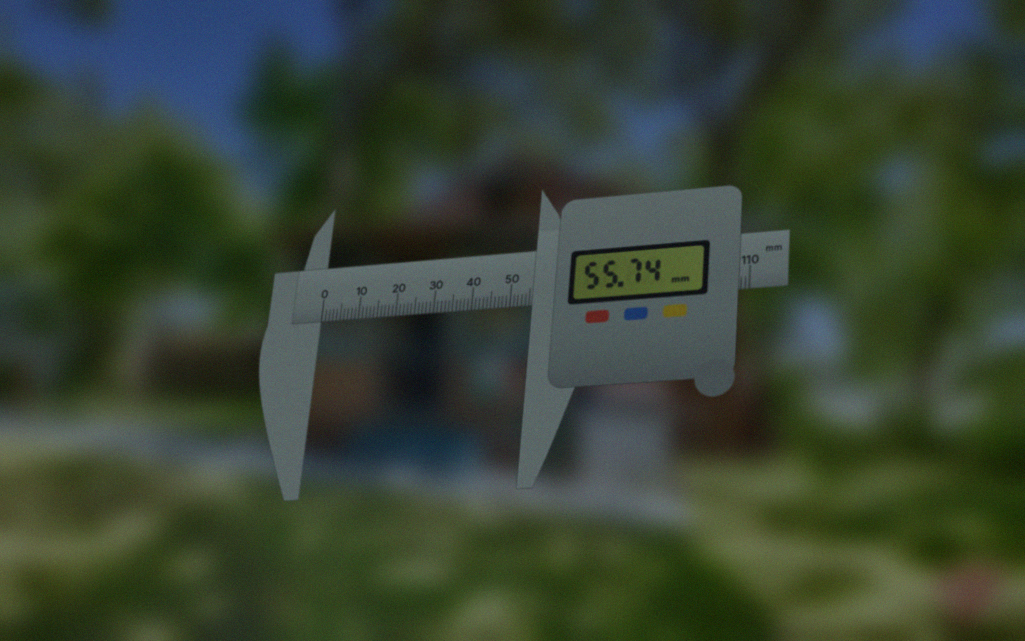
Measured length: 55.74 mm
